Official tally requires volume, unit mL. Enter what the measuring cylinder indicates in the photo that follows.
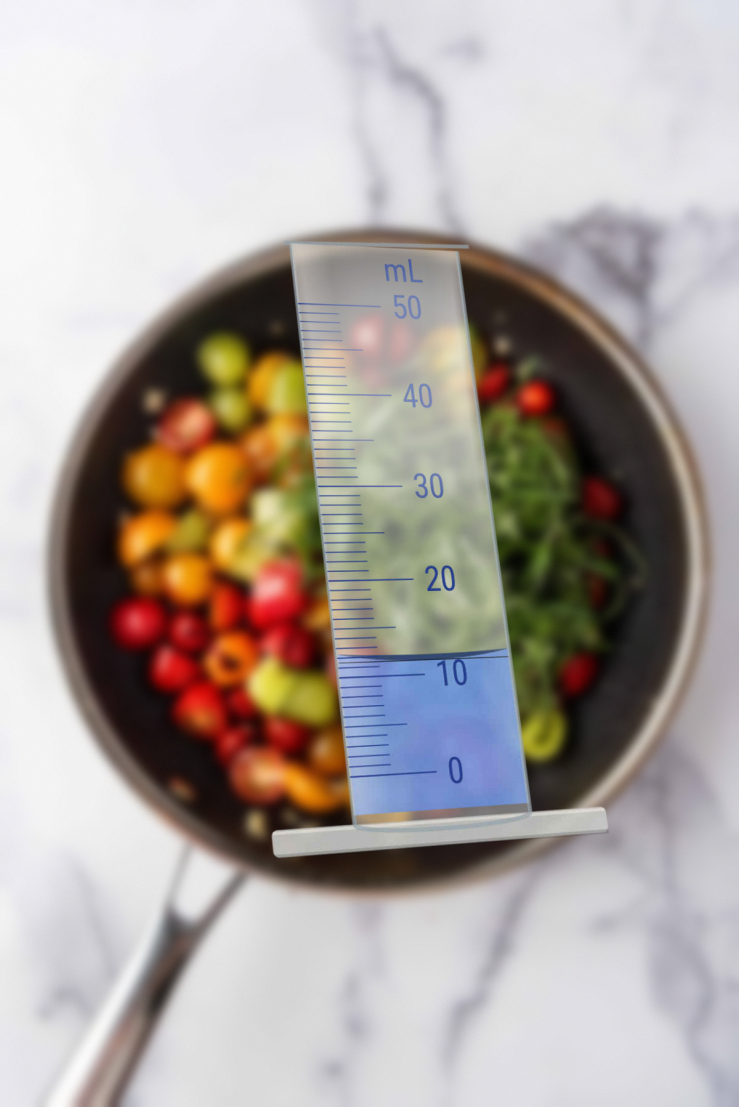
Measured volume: 11.5 mL
